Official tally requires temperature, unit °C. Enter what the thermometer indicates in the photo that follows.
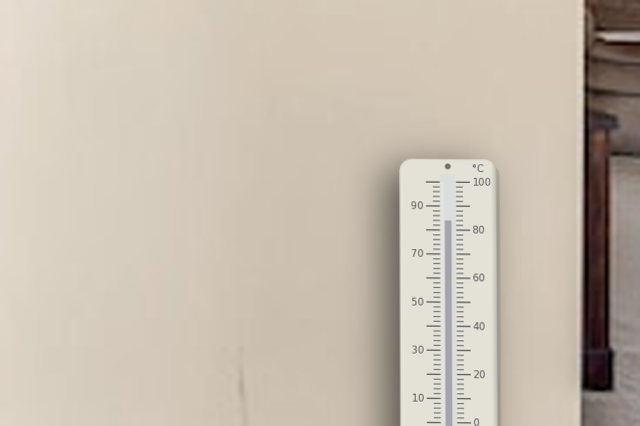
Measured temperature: 84 °C
